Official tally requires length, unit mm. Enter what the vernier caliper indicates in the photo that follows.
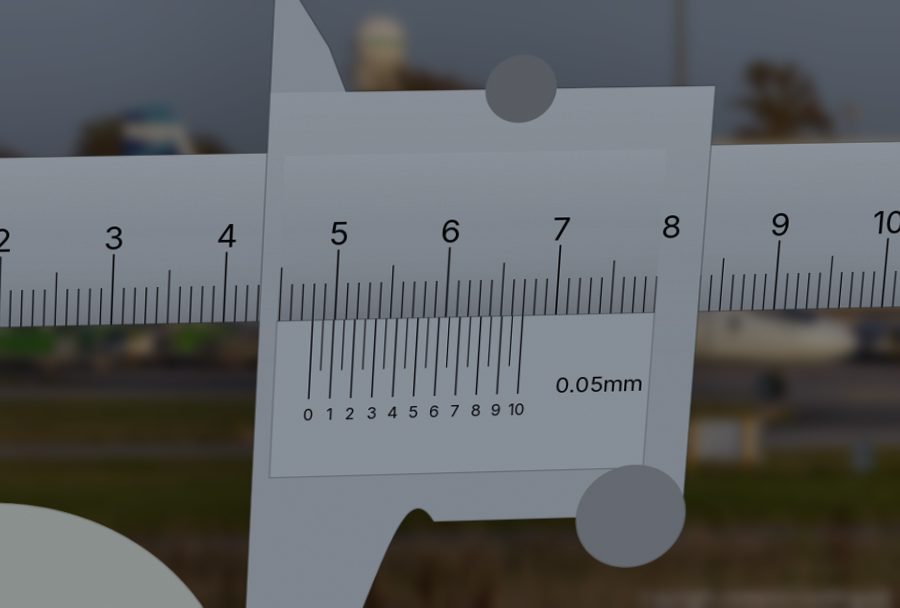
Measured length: 48.0 mm
